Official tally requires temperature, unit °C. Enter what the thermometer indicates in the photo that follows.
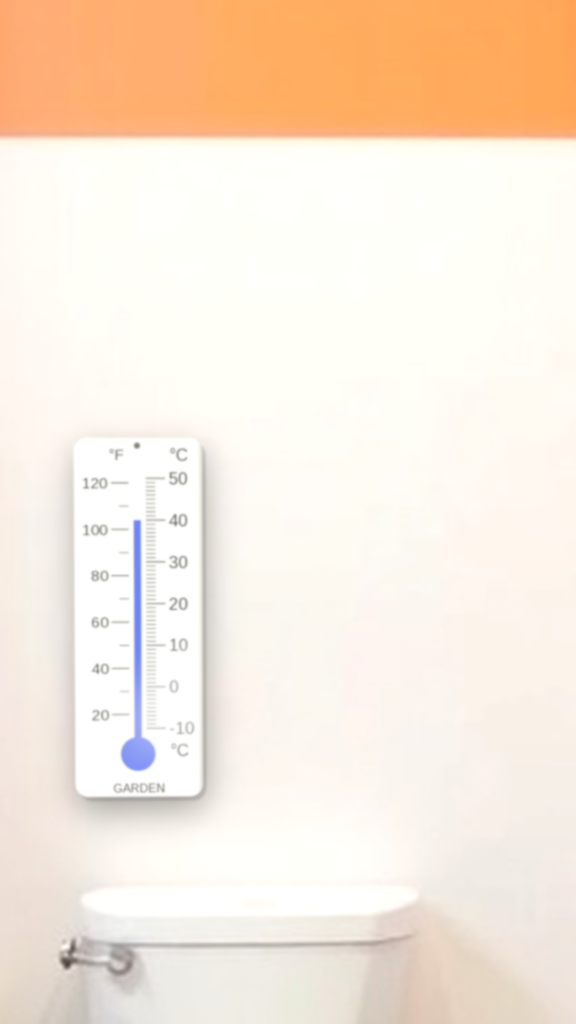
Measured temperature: 40 °C
